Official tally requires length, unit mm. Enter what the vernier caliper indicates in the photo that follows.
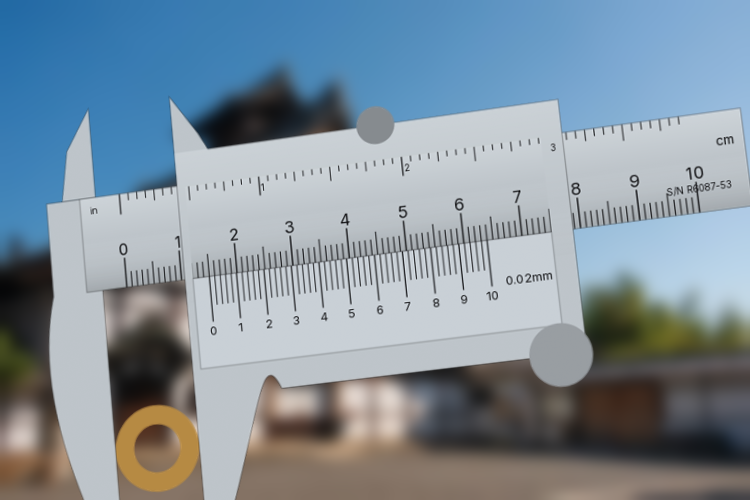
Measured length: 15.0 mm
